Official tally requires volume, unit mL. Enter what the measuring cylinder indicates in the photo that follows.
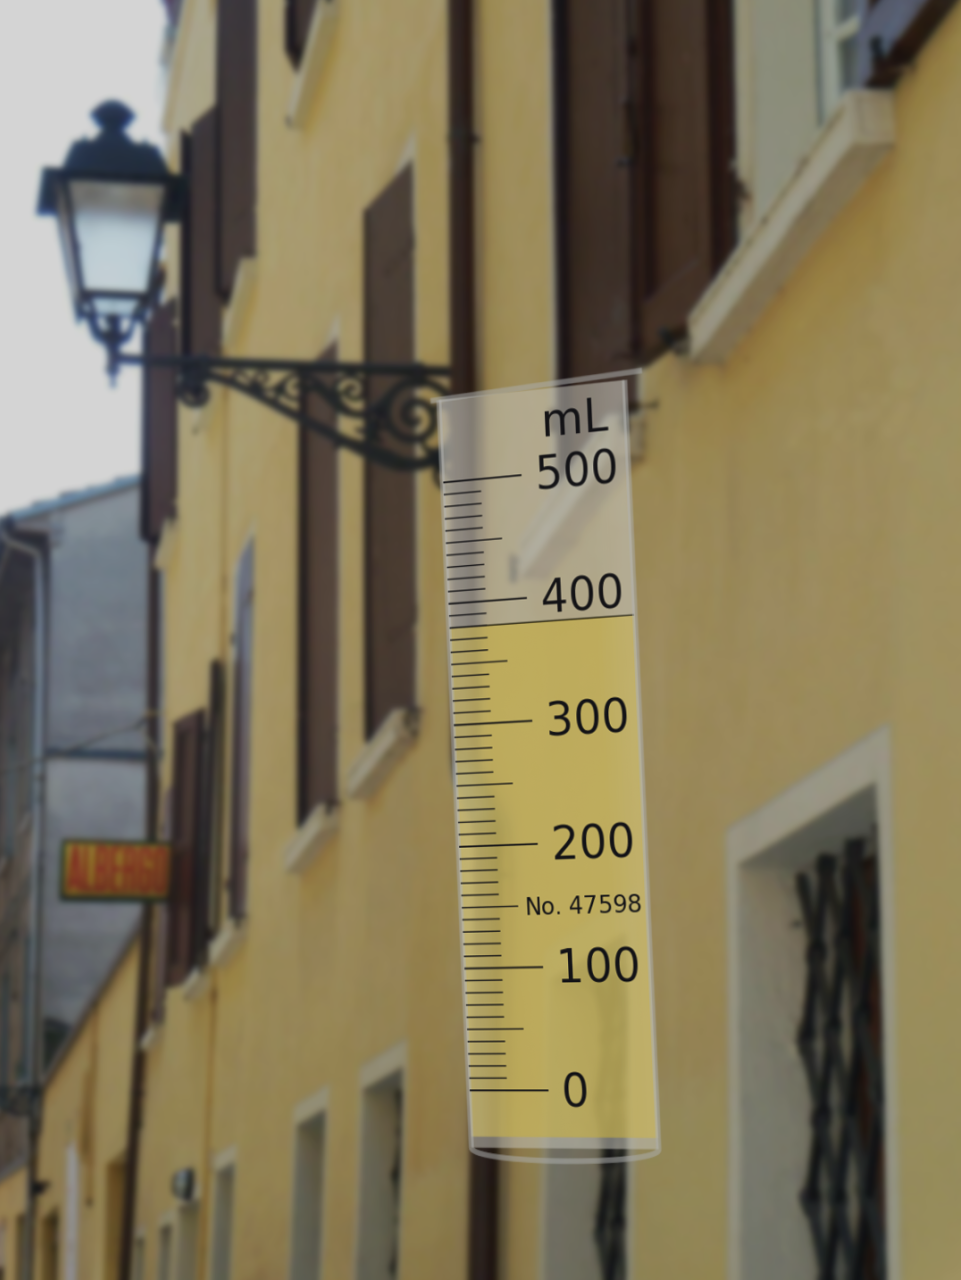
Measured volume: 380 mL
